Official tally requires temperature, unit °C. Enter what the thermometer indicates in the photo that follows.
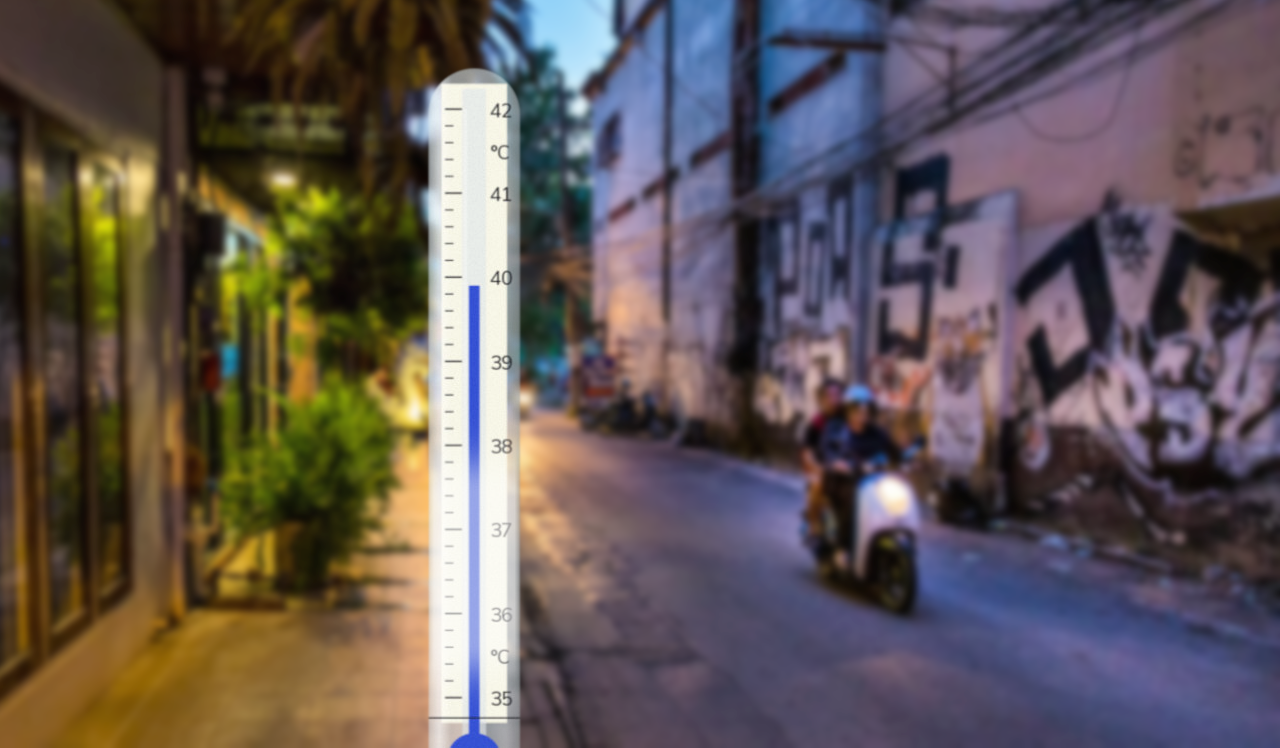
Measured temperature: 39.9 °C
